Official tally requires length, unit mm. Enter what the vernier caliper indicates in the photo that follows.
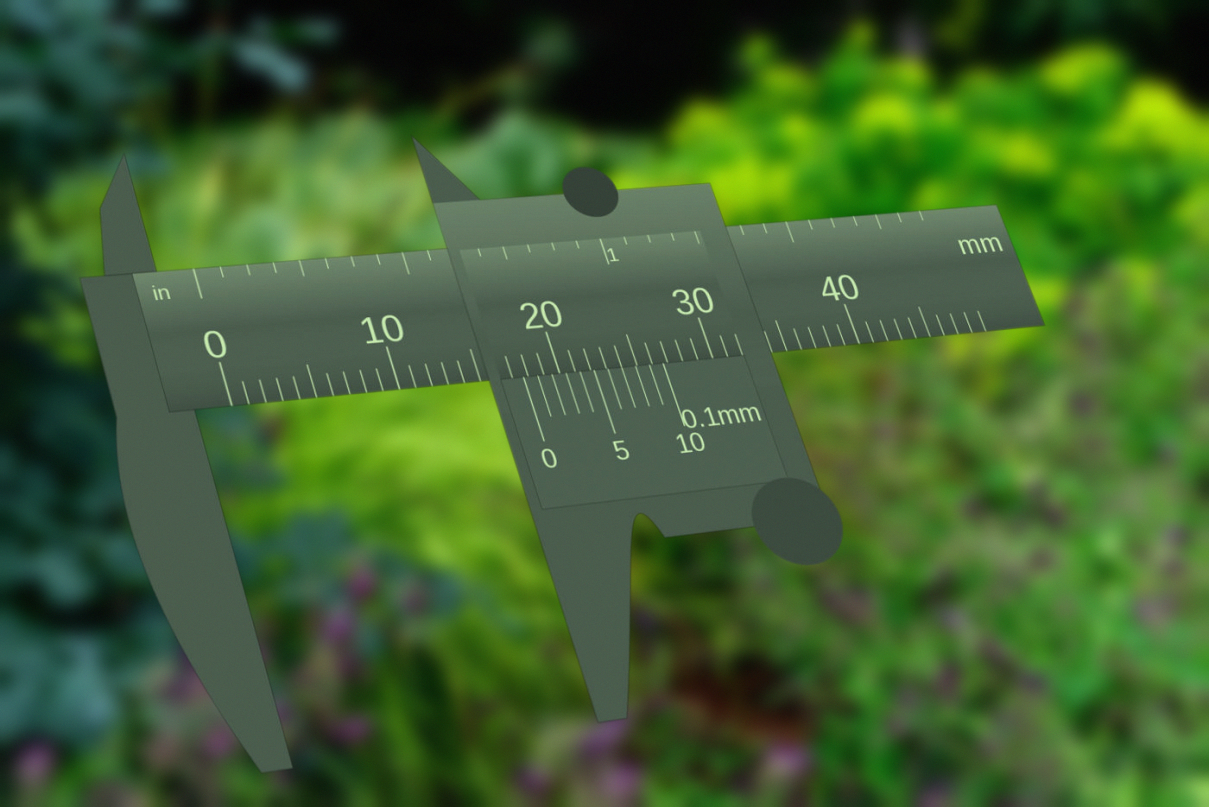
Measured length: 17.7 mm
